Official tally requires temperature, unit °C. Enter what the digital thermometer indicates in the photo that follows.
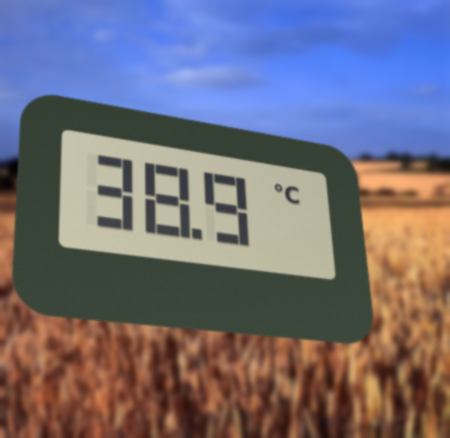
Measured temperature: 38.9 °C
